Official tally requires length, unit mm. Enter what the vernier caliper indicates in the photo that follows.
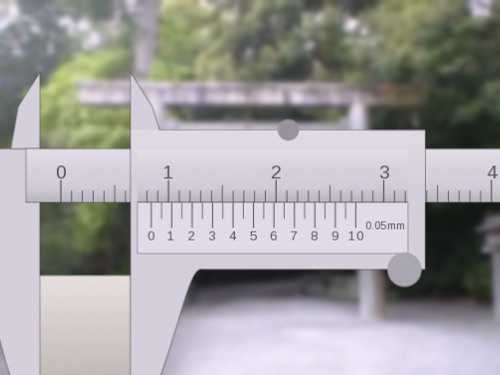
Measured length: 8.4 mm
